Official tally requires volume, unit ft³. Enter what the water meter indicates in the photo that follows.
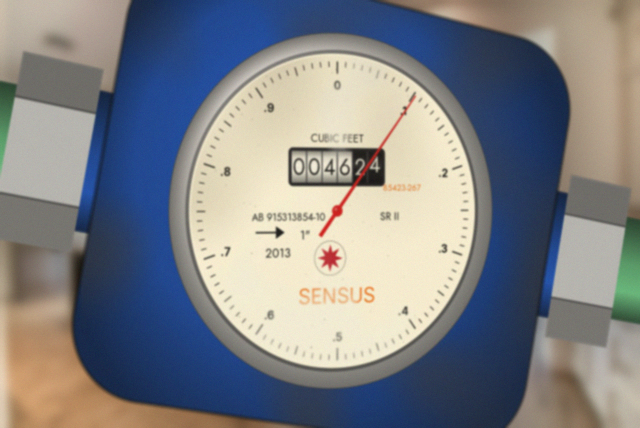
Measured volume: 4624.10 ft³
